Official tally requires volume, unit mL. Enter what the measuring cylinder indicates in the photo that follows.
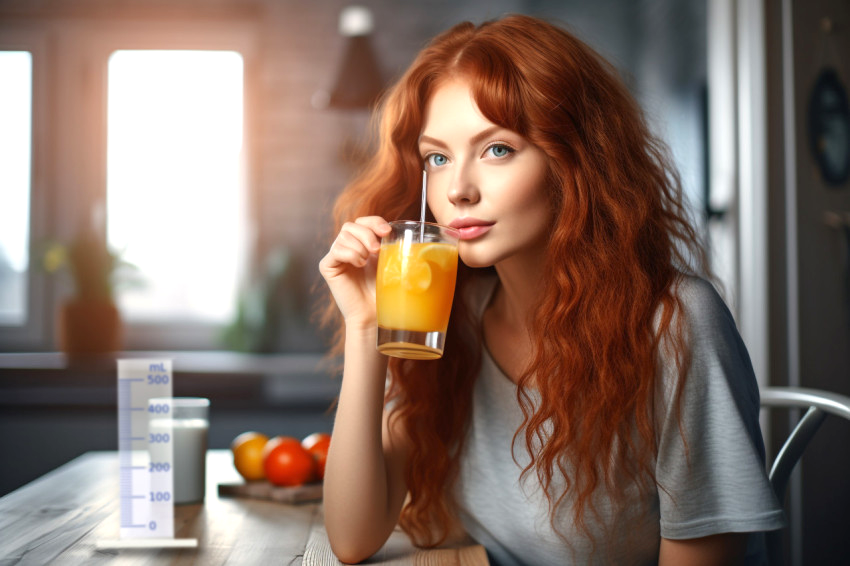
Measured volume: 200 mL
